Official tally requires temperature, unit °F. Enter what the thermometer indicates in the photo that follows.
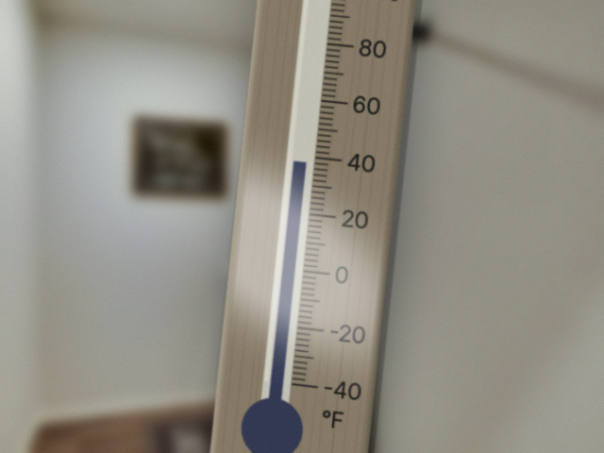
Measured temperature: 38 °F
